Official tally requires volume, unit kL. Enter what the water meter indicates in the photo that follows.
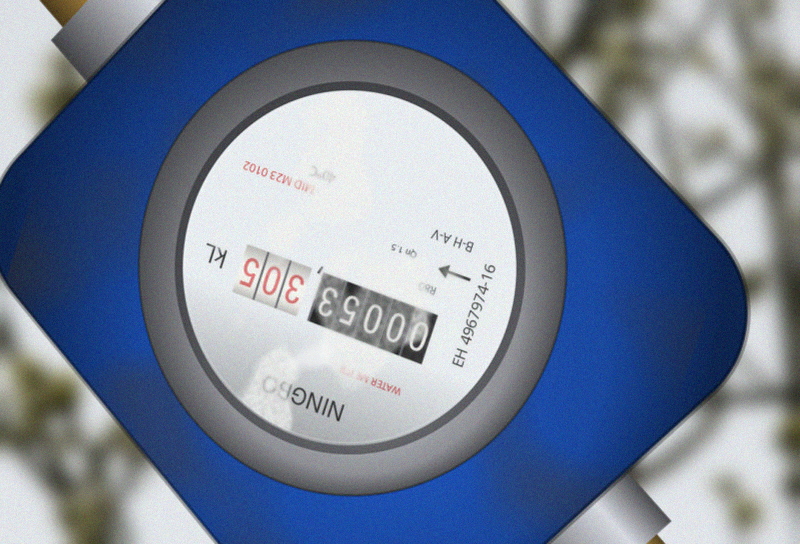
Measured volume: 53.305 kL
